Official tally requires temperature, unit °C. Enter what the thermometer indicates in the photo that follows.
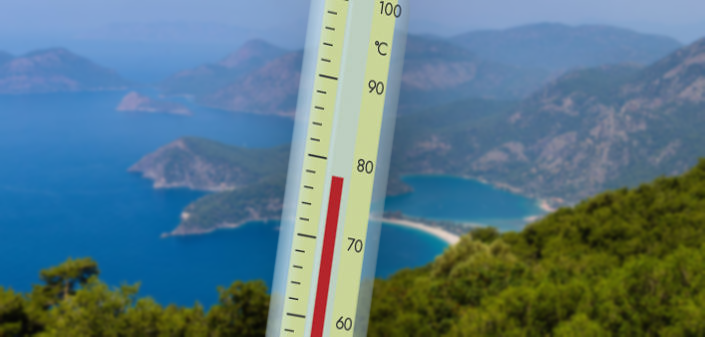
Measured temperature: 78 °C
